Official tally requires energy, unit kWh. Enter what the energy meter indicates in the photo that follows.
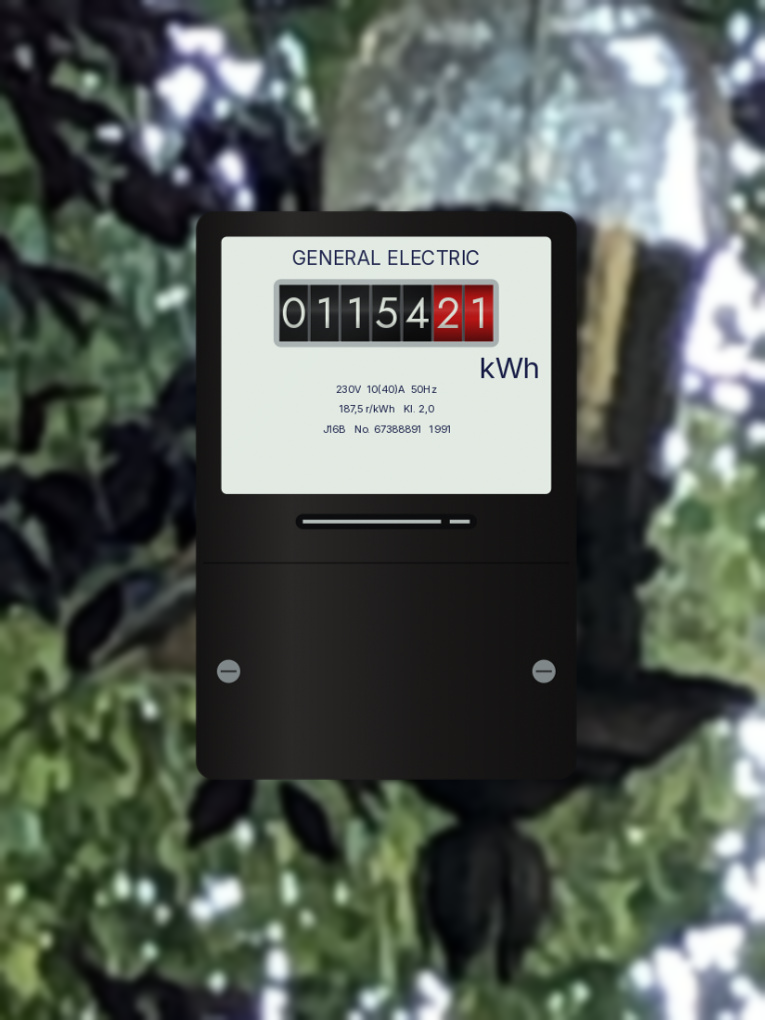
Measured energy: 1154.21 kWh
